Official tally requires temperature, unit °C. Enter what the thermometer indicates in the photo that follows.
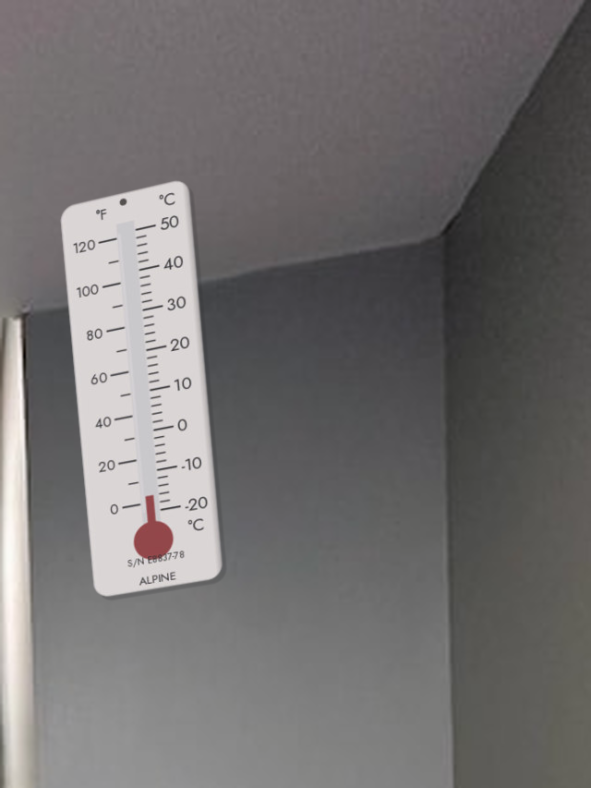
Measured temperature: -16 °C
